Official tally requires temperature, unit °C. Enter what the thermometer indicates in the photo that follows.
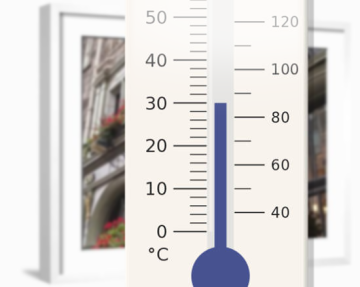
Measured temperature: 30 °C
